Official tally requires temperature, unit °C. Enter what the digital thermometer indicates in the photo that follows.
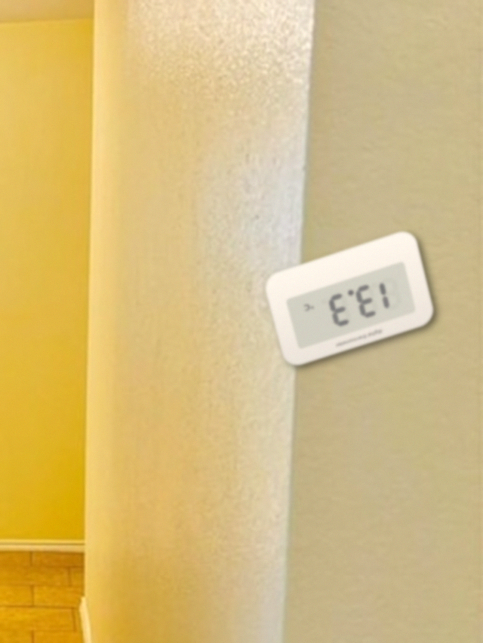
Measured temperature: 13.3 °C
